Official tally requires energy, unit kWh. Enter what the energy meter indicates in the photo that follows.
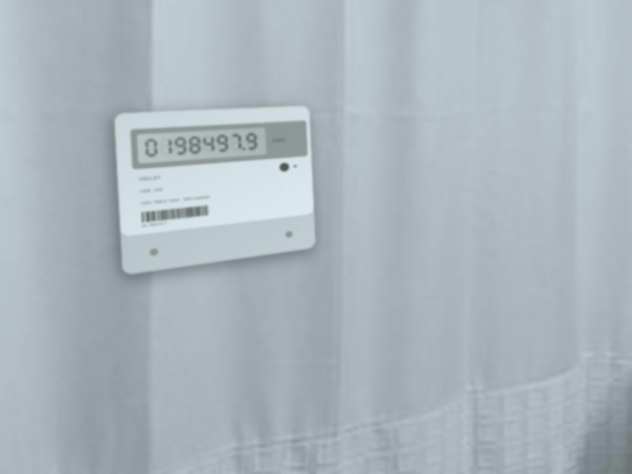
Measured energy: 198497.9 kWh
